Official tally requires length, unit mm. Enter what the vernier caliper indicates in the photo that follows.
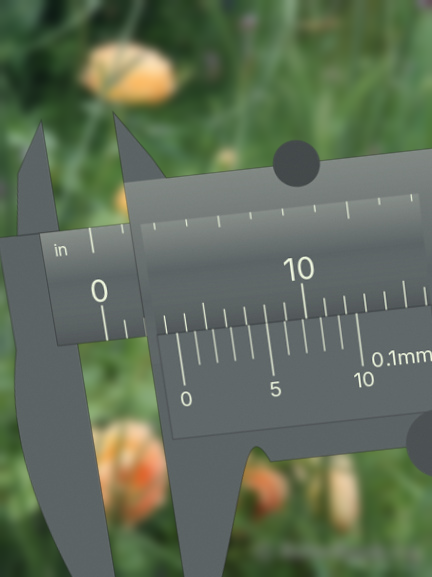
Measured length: 3.5 mm
